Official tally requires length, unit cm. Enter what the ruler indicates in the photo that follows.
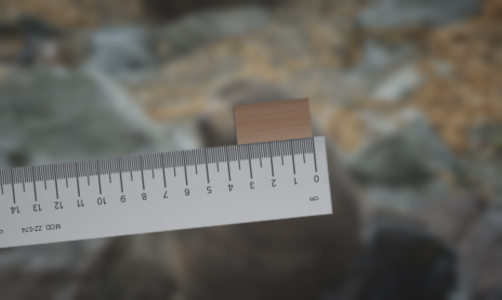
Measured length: 3.5 cm
